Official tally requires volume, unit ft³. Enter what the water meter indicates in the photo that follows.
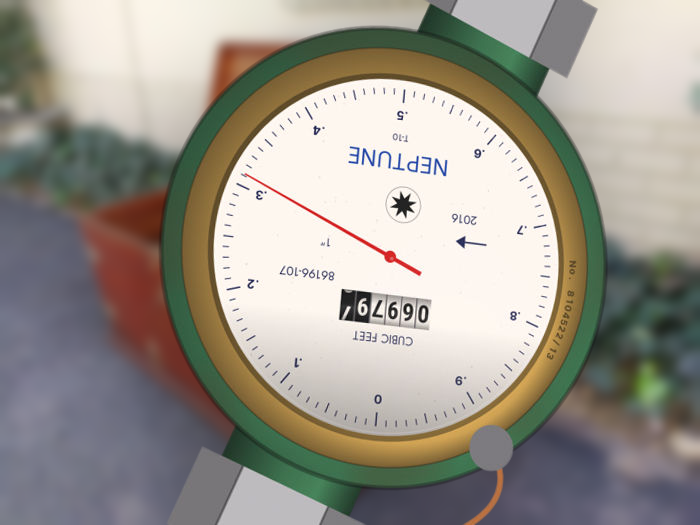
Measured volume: 69797.31 ft³
